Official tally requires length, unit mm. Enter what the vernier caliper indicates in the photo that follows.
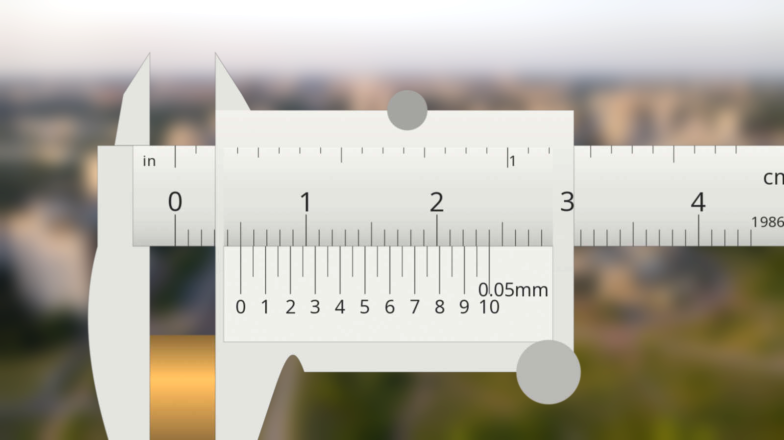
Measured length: 5.0 mm
